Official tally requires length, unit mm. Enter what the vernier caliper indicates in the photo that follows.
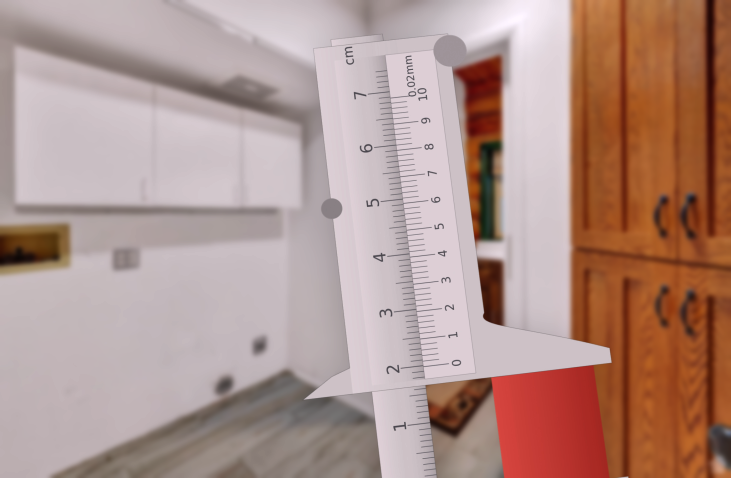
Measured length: 19.8 mm
